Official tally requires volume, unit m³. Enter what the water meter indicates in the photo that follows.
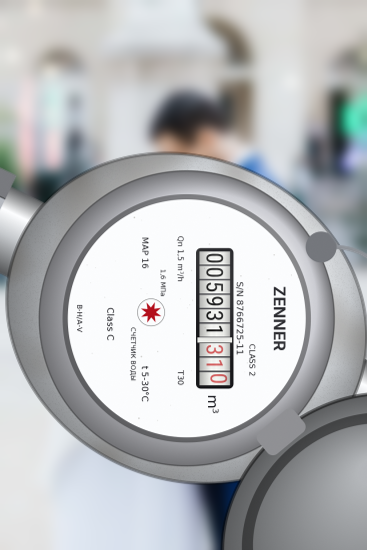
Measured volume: 5931.310 m³
